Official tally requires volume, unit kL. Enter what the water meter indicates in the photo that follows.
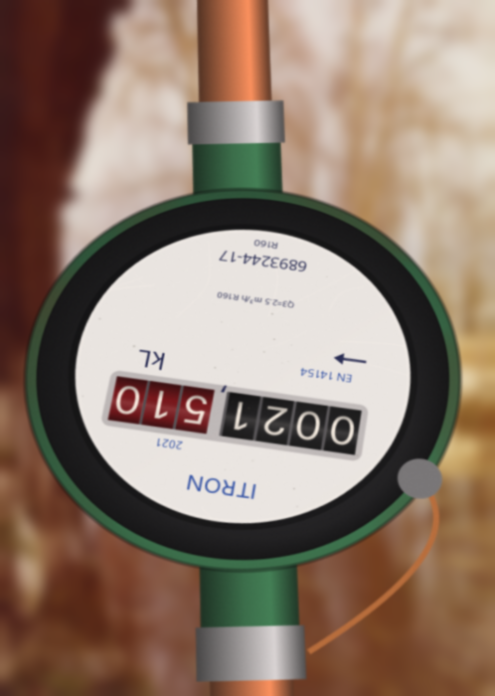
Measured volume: 21.510 kL
